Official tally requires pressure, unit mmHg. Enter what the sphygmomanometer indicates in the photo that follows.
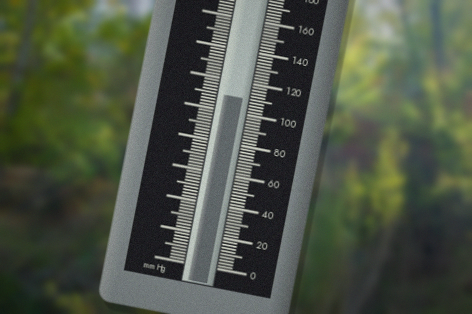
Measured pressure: 110 mmHg
